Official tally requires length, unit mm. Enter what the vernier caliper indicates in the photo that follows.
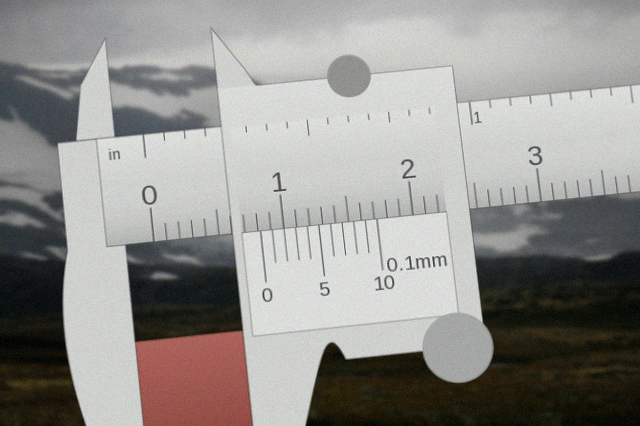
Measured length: 8.2 mm
